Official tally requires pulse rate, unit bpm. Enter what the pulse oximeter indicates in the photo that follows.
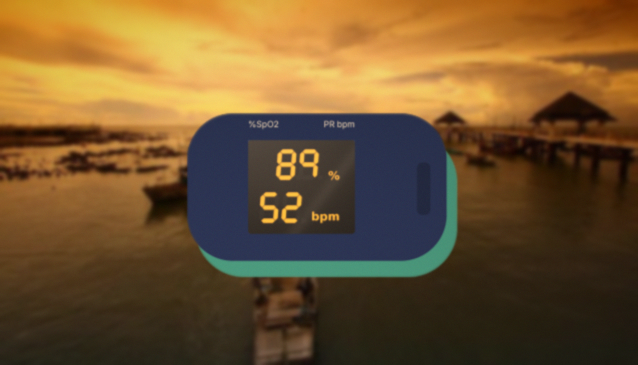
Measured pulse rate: 52 bpm
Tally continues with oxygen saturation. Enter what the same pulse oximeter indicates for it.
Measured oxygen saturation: 89 %
